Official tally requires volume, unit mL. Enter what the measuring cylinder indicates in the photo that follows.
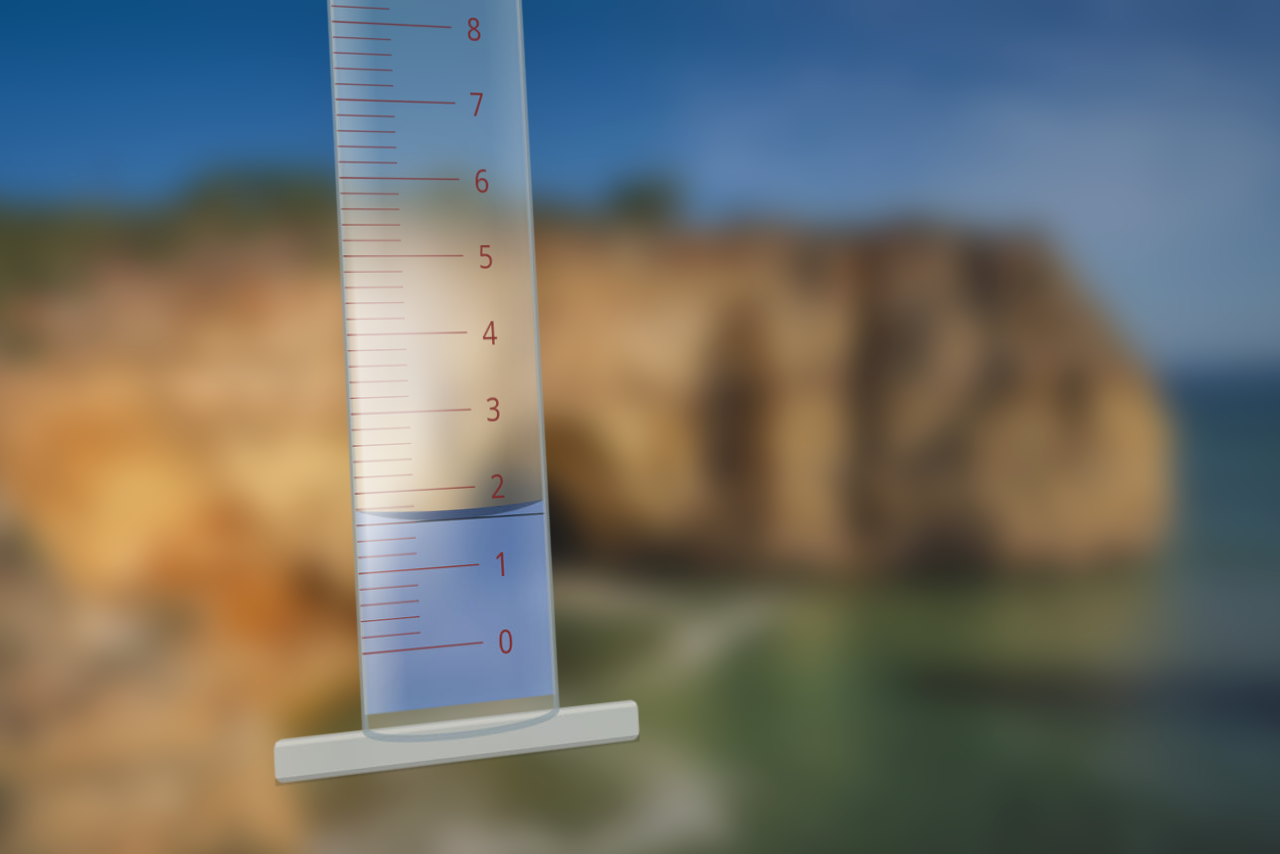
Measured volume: 1.6 mL
